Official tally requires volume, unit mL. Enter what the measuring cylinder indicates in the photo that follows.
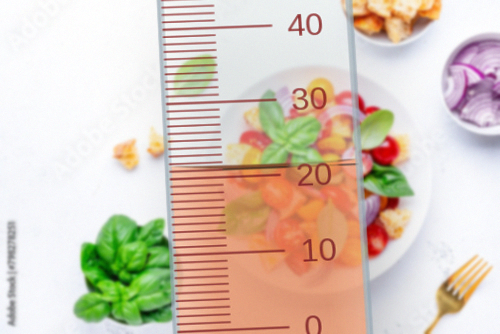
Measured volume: 21 mL
